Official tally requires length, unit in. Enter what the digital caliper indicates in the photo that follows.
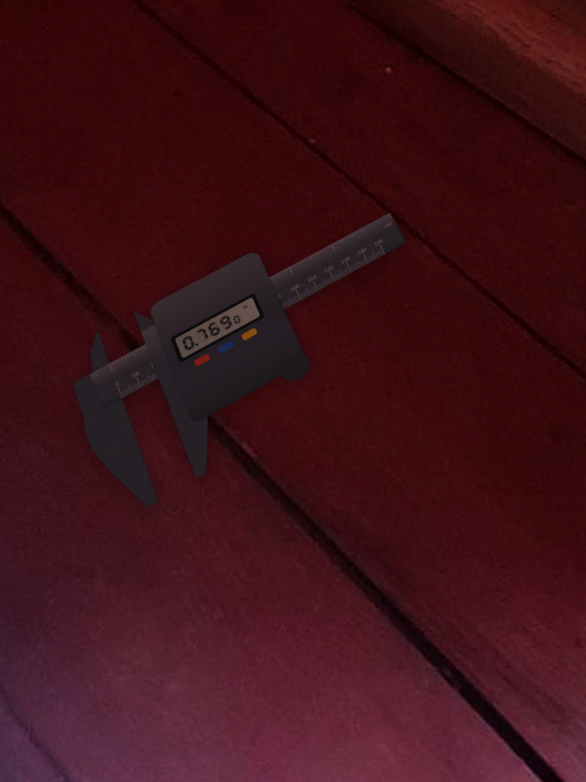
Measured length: 0.7690 in
